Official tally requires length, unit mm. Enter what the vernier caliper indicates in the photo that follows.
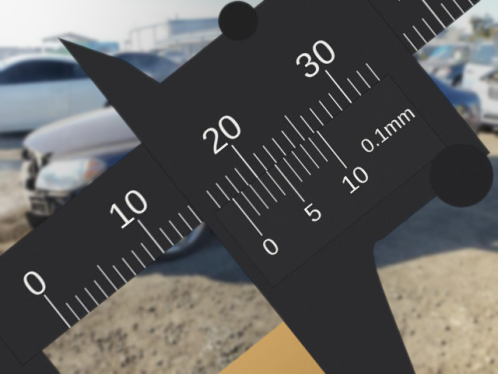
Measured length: 17.3 mm
